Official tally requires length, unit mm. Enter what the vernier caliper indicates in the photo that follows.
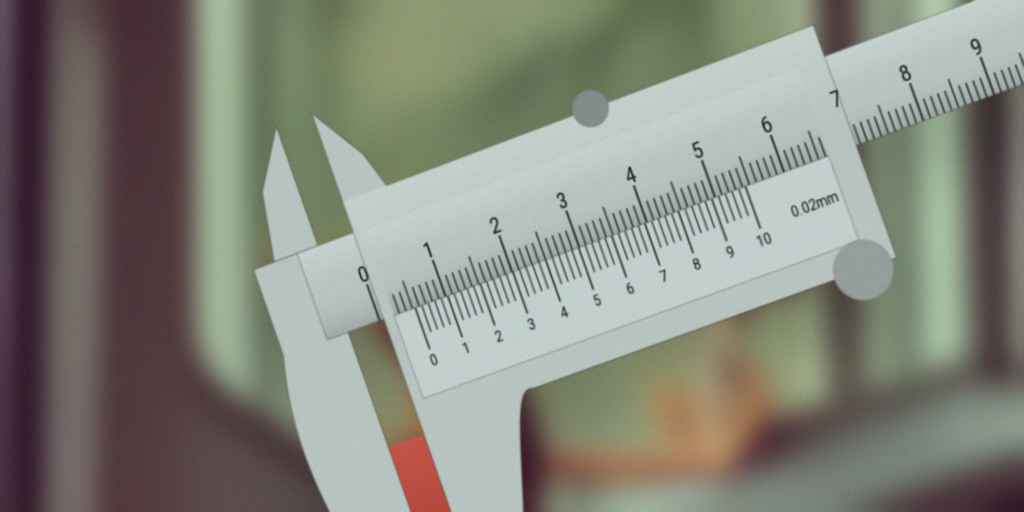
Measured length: 5.4 mm
